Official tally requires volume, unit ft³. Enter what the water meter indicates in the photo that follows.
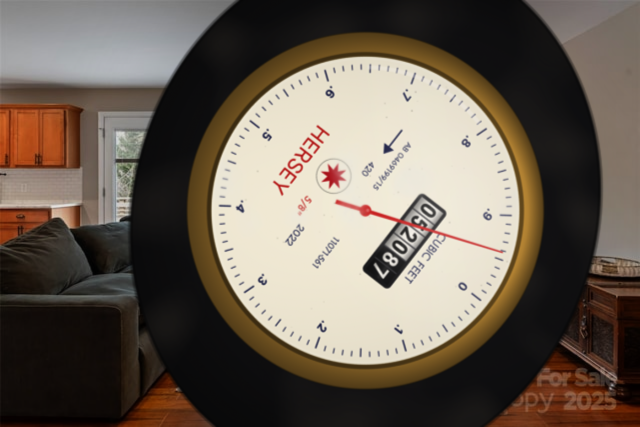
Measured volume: 52086.94 ft³
